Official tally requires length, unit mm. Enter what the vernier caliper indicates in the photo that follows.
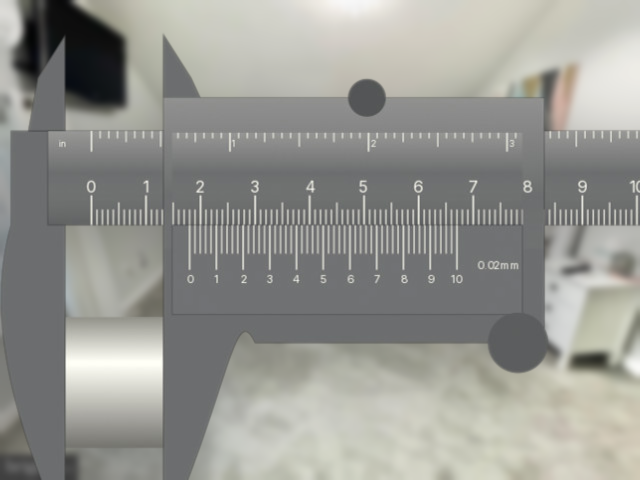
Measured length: 18.0 mm
